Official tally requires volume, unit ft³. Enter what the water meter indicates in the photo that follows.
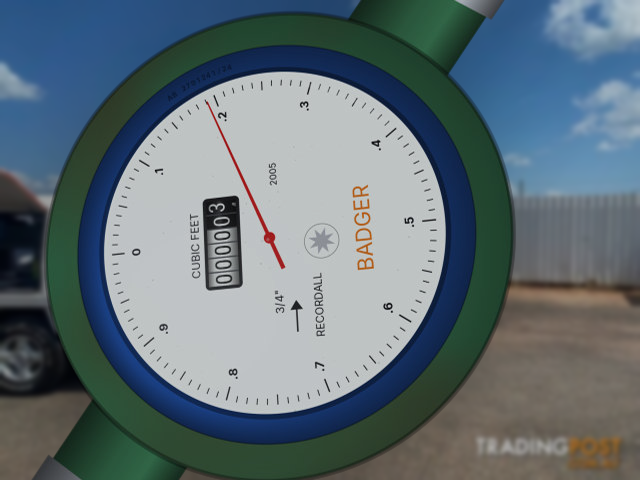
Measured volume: 3.19 ft³
